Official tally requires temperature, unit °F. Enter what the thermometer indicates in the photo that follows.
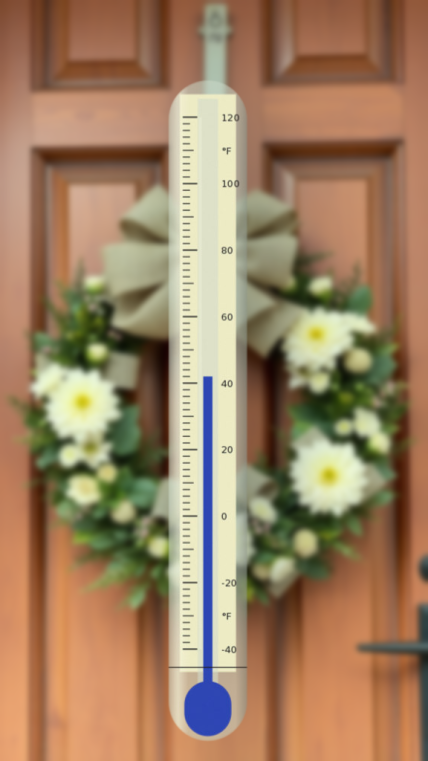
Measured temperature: 42 °F
